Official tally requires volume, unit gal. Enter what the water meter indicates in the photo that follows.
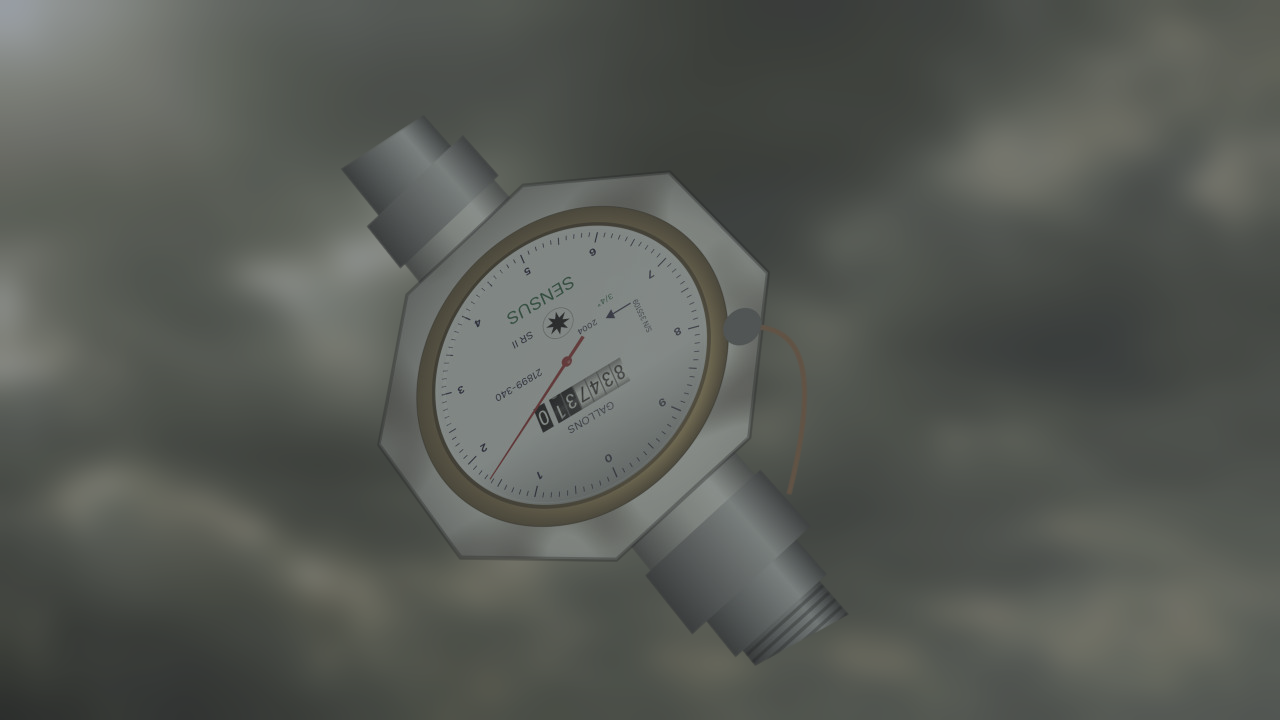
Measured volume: 8347311.6 gal
